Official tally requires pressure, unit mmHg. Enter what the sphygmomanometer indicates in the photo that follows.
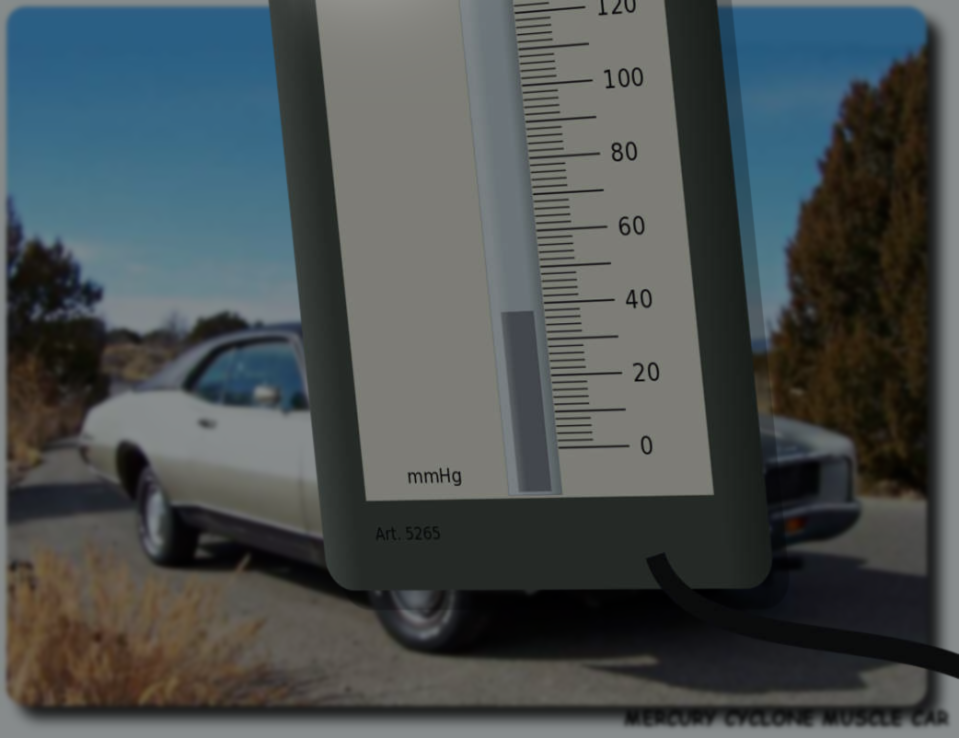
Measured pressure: 38 mmHg
